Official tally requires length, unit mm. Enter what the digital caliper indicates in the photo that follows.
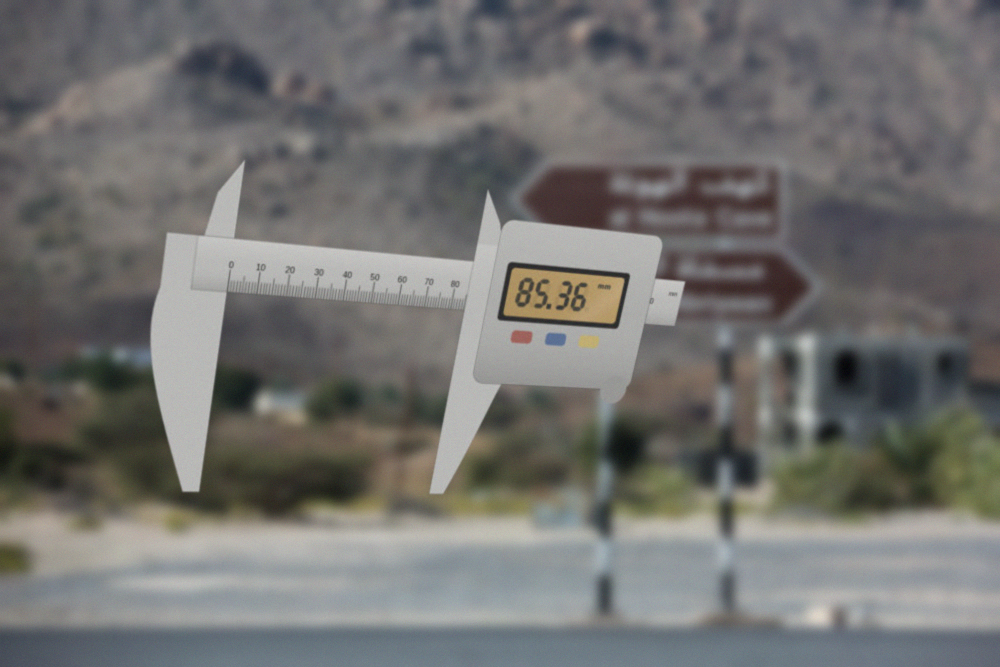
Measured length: 85.36 mm
